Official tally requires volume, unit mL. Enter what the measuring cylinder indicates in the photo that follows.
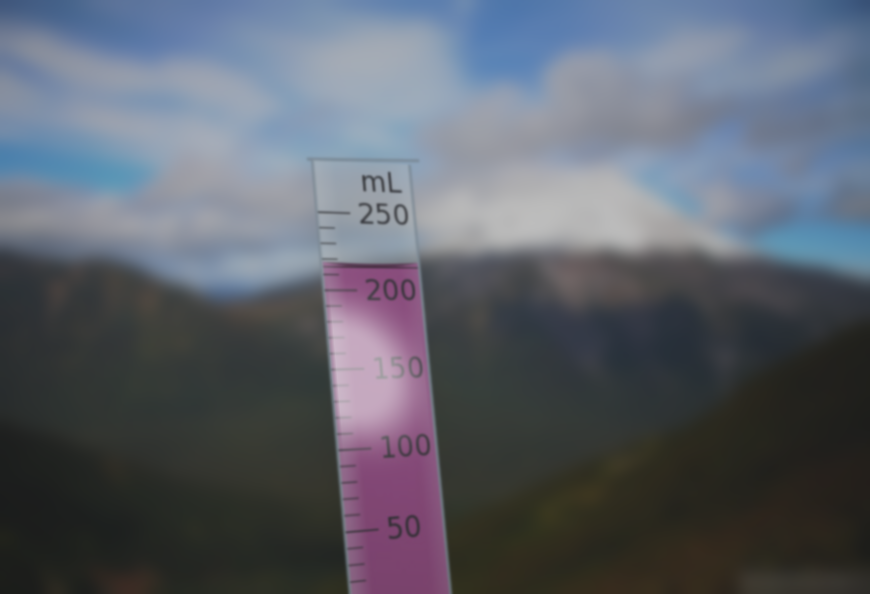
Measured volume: 215 mL
